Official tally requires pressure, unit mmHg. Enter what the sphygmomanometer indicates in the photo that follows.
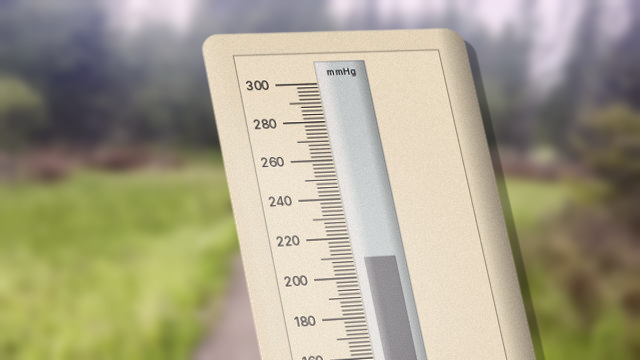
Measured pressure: 210 mmHg
